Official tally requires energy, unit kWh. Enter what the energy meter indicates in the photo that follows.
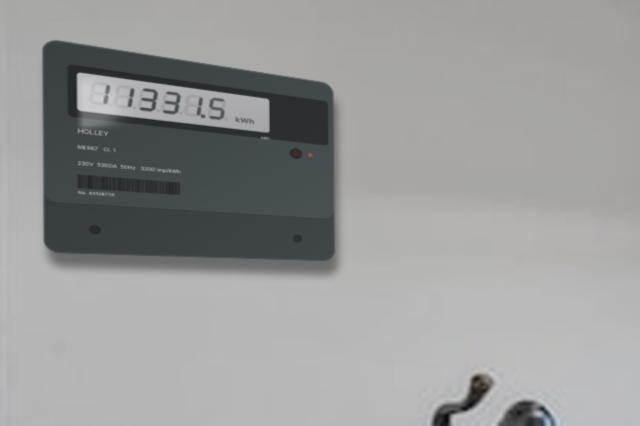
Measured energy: 11331.5 kWh
